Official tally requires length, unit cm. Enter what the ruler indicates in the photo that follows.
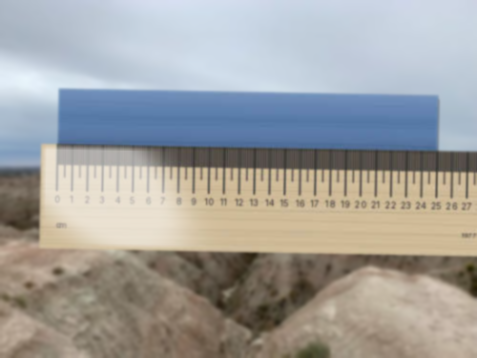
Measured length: 25 cm
